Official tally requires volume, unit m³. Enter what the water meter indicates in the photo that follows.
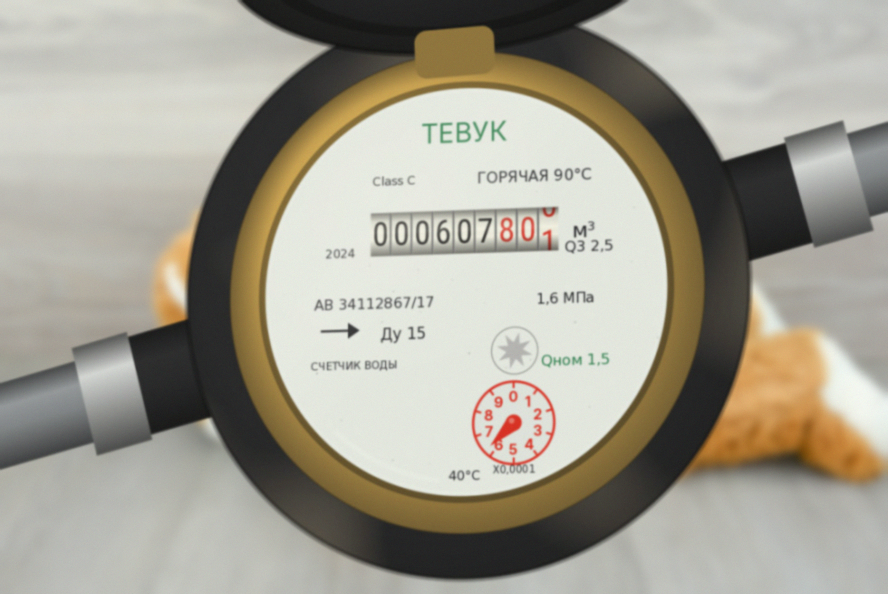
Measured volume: 607.8006 m³
